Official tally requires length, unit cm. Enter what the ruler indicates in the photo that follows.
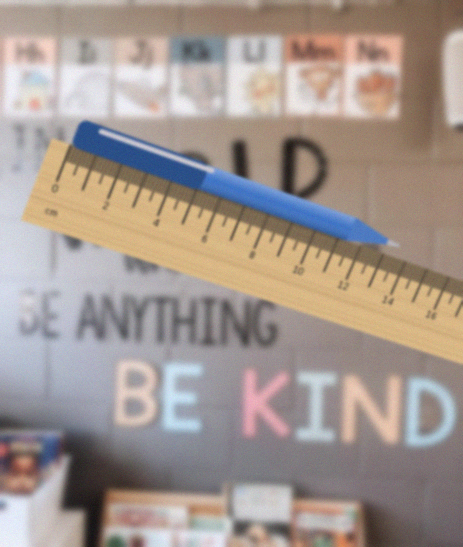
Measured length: 13.5 cm
